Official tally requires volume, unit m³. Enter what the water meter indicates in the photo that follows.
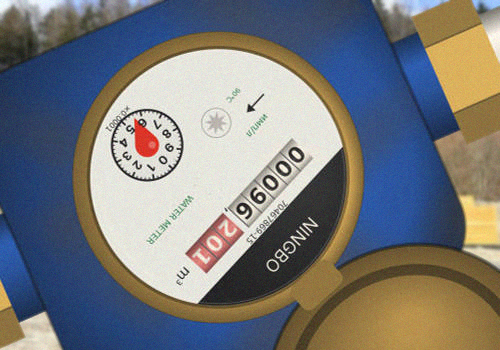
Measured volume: 96.2015 m³
